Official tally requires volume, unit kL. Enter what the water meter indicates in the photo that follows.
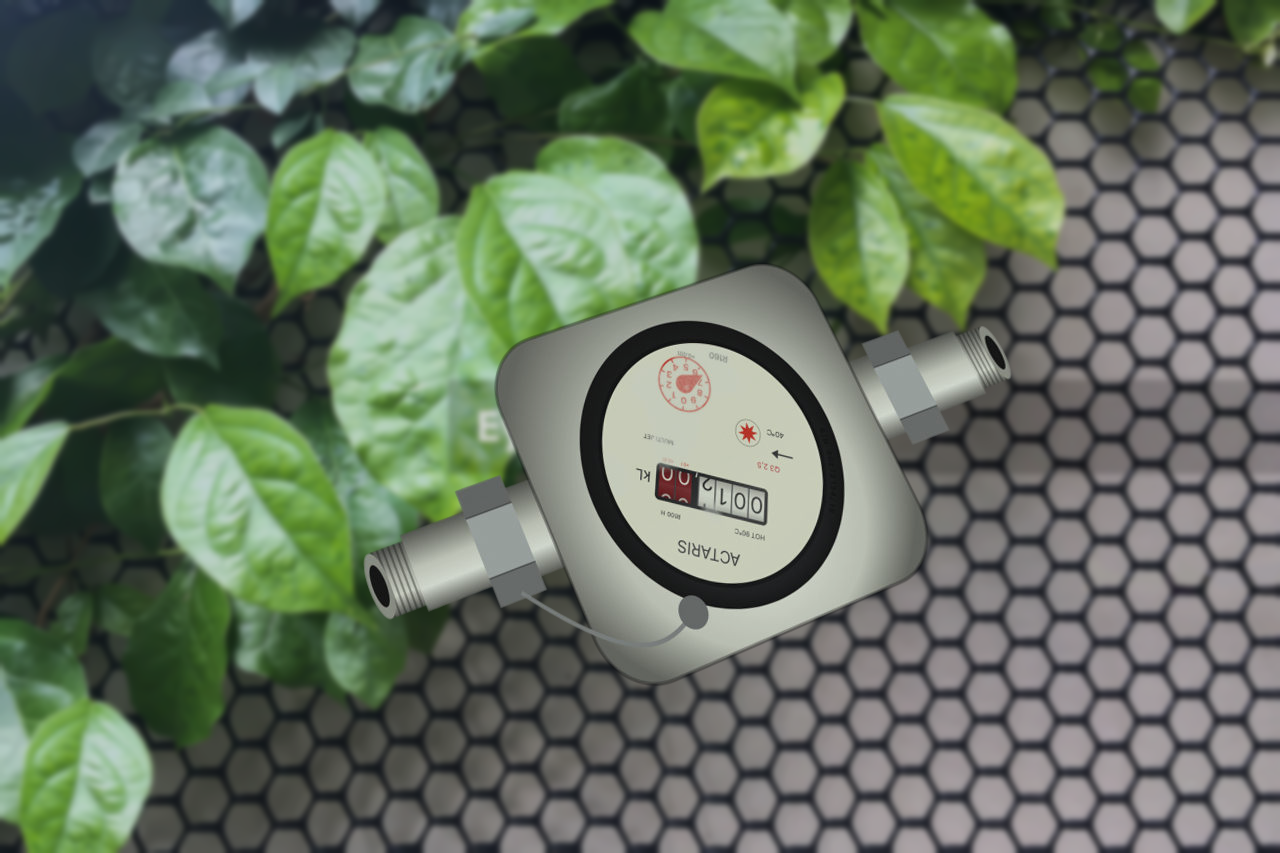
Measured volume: 11.996 kL
